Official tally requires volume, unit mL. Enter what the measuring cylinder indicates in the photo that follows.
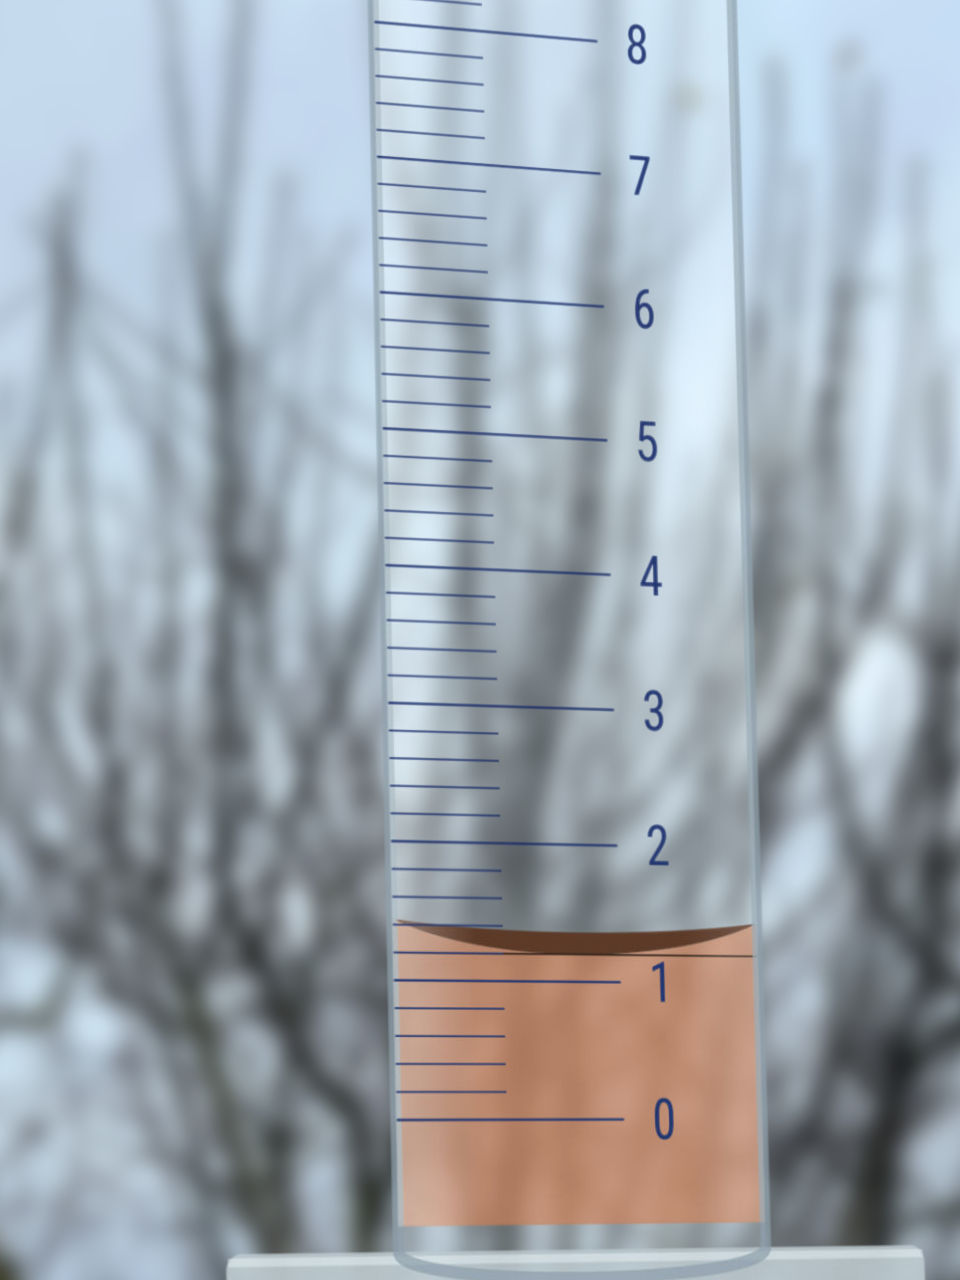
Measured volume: 1.2 mL
